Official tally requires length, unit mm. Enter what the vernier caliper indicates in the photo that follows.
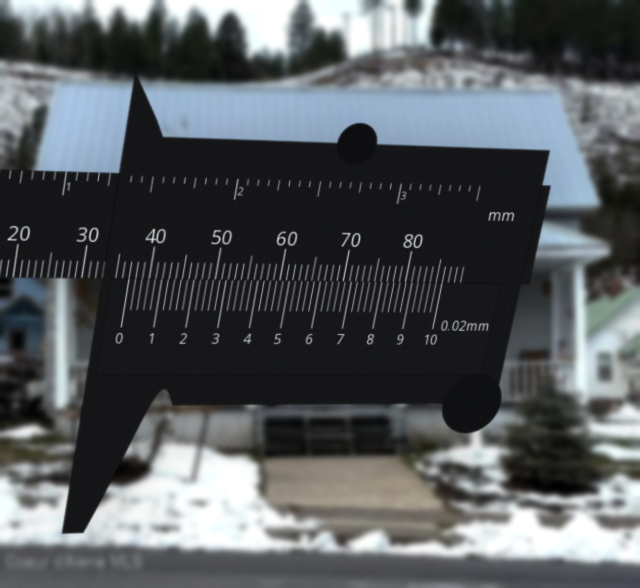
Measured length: 37.0 mm
